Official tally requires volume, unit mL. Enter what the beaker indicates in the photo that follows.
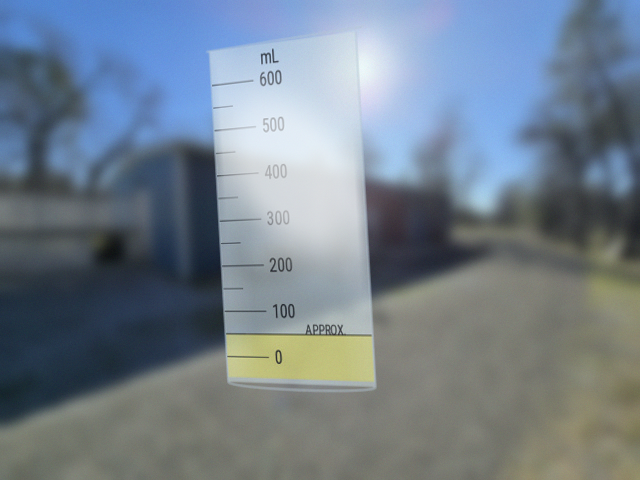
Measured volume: 50 mL
